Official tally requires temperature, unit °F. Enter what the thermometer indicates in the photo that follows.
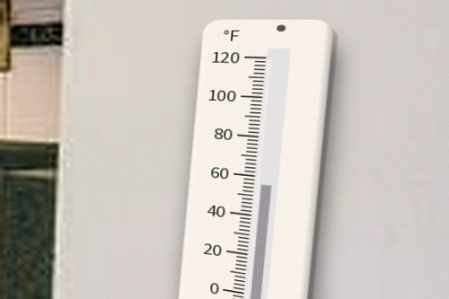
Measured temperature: 56 °F
